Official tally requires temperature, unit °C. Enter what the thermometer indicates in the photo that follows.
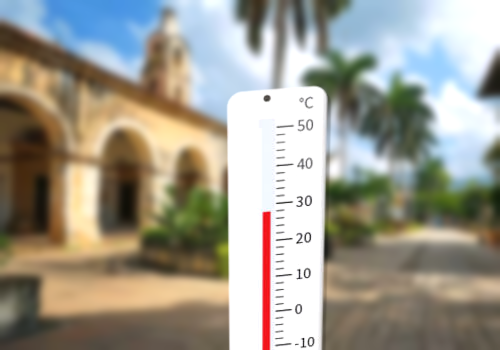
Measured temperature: 28 °C
